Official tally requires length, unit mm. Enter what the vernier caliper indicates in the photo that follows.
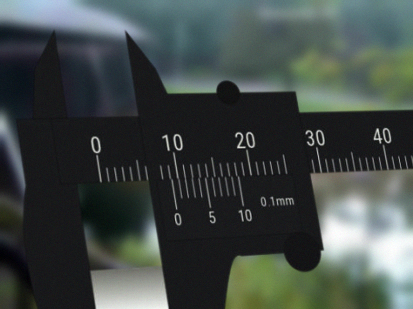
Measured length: 9.2 mm
